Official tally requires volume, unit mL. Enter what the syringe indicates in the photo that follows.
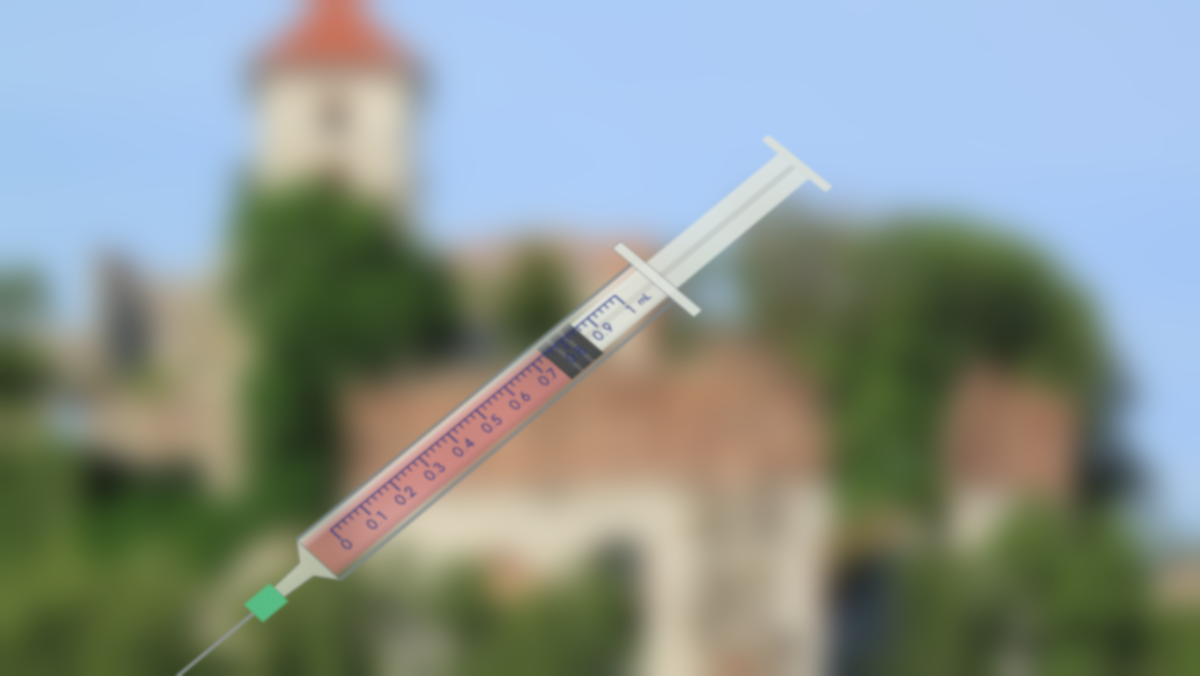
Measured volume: 0.74 mL
